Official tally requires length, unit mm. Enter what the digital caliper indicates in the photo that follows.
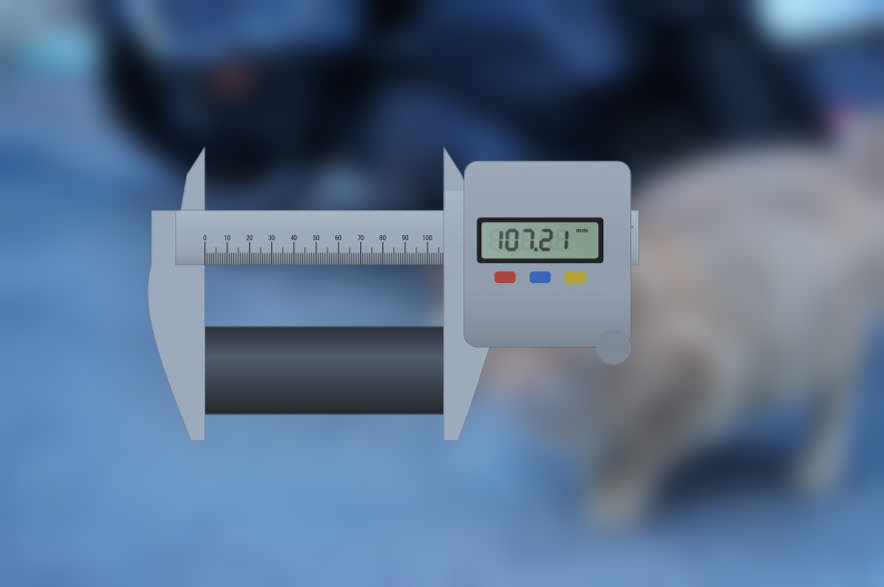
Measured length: 107.21 mm
